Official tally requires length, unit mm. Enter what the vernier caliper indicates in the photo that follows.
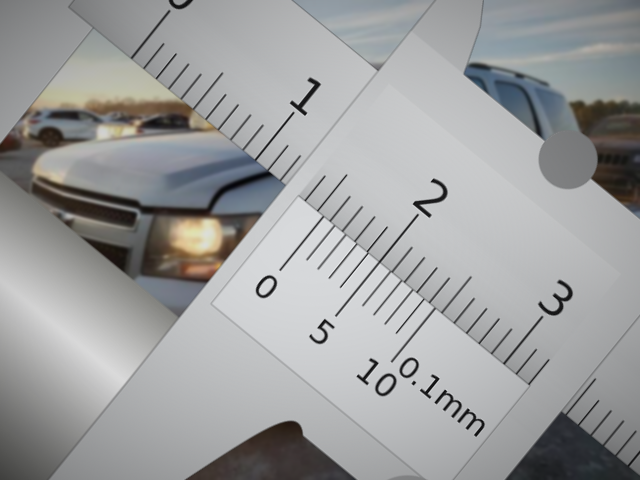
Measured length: 15.5 mm
